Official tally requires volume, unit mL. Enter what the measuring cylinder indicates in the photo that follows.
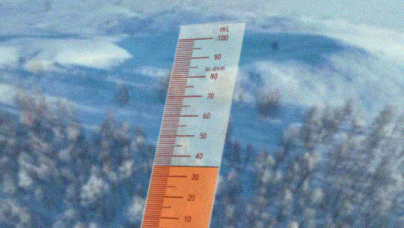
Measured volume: 35 mL
